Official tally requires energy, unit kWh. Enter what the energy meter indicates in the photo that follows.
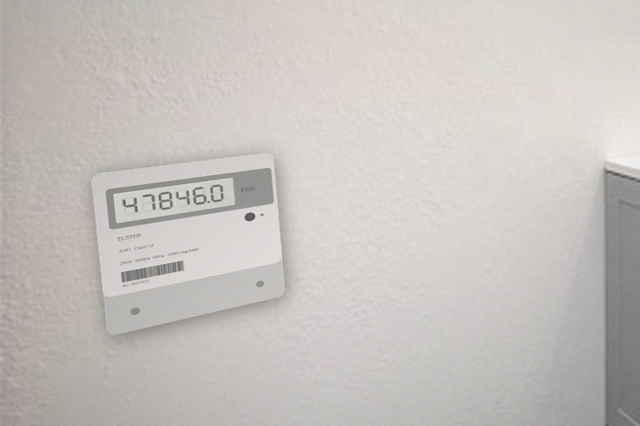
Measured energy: 47846.0 kWh
